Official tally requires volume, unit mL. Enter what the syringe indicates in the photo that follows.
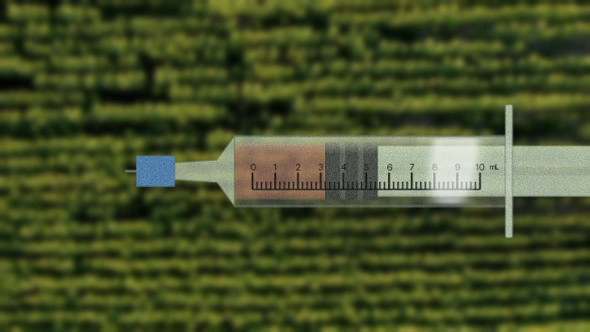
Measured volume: 3.2 mL
